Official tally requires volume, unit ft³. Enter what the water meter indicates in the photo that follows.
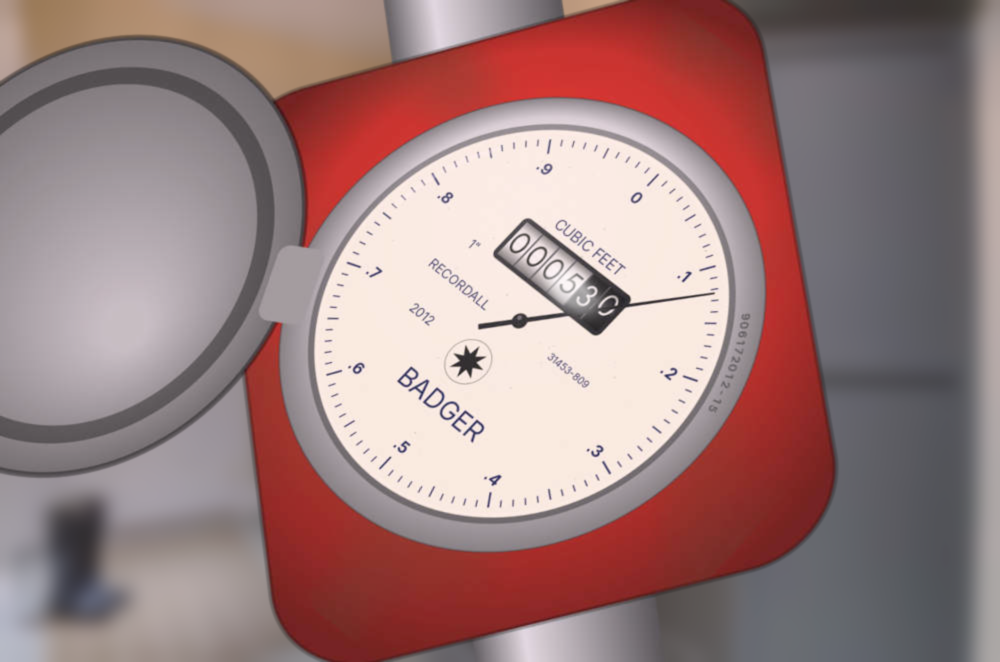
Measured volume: 530.12 ft³
